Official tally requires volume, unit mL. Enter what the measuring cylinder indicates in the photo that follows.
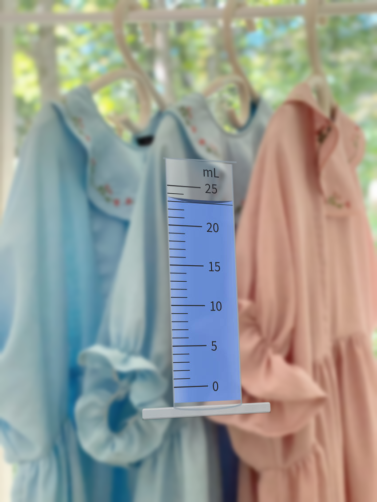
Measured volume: 23 mL
